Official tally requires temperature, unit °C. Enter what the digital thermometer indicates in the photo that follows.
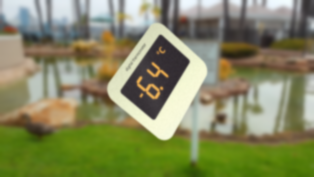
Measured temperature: -6.4 °C
